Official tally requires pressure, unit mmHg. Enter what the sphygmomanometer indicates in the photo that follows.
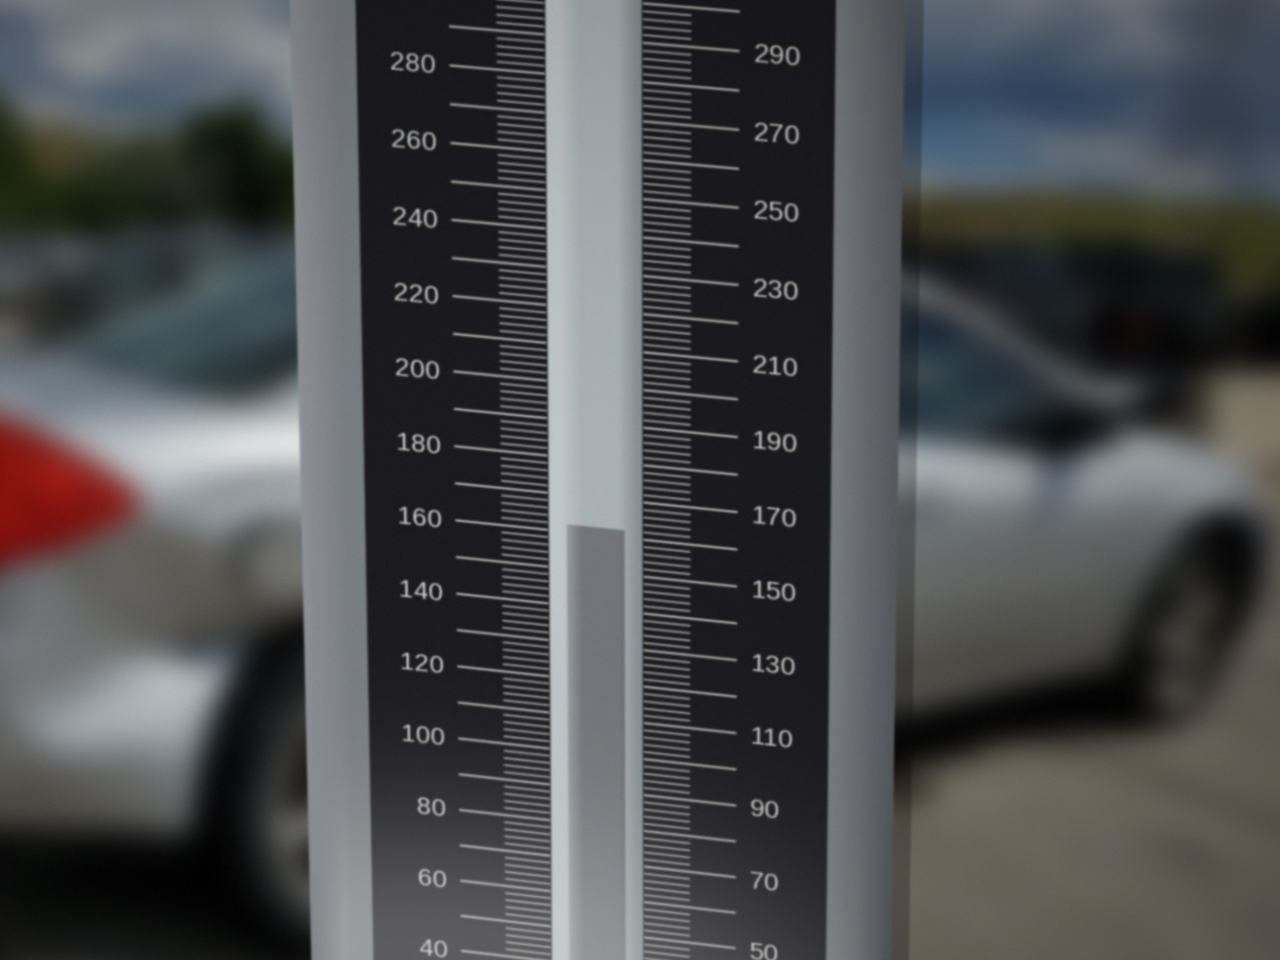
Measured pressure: 162 mmHg
